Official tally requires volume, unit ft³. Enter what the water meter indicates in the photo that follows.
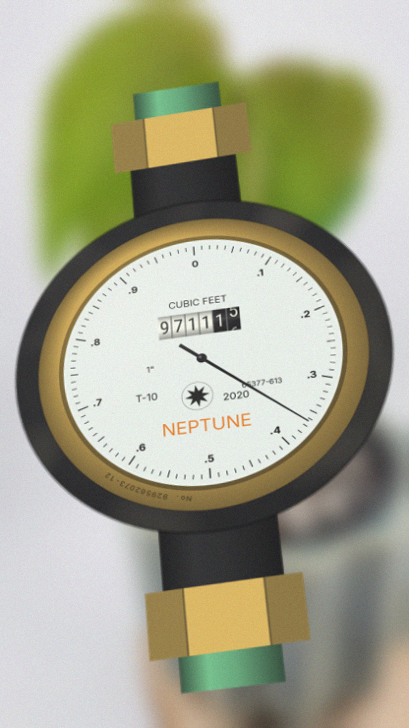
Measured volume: 971115.36 ft³
